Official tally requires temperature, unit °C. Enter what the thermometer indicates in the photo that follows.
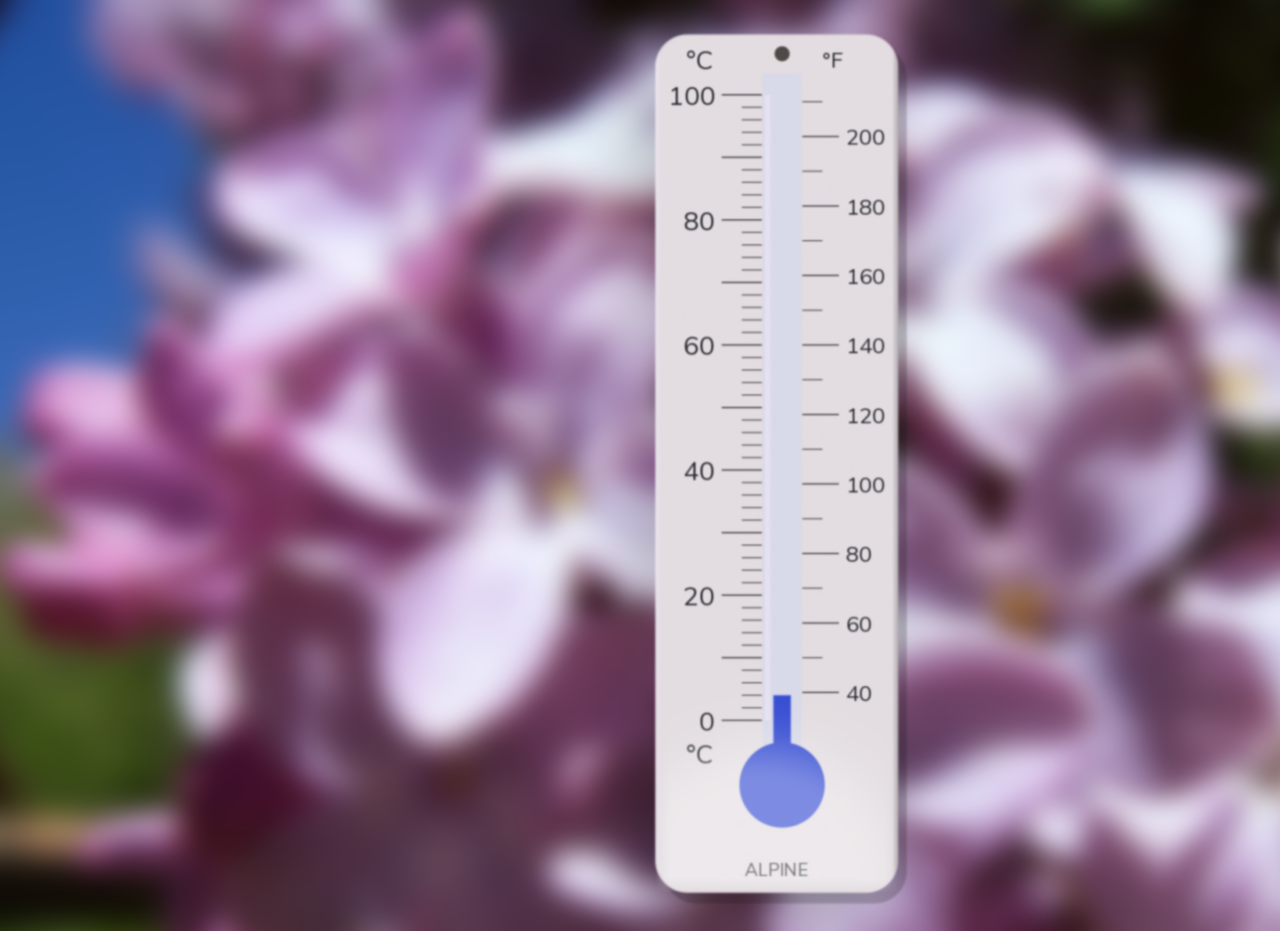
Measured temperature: 4 °C
